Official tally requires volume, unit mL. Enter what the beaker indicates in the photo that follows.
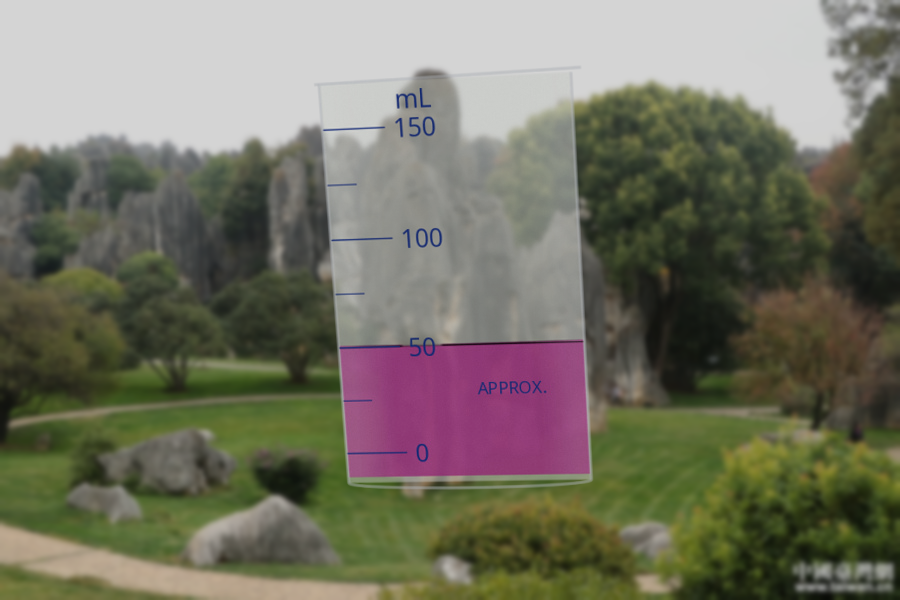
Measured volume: 50 mL
